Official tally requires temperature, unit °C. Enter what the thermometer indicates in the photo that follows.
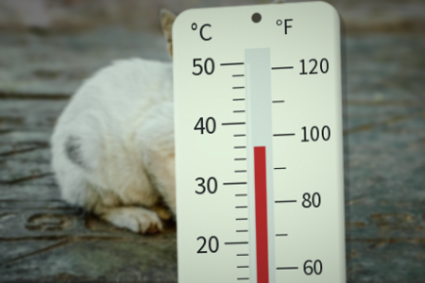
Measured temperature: 36 °C
